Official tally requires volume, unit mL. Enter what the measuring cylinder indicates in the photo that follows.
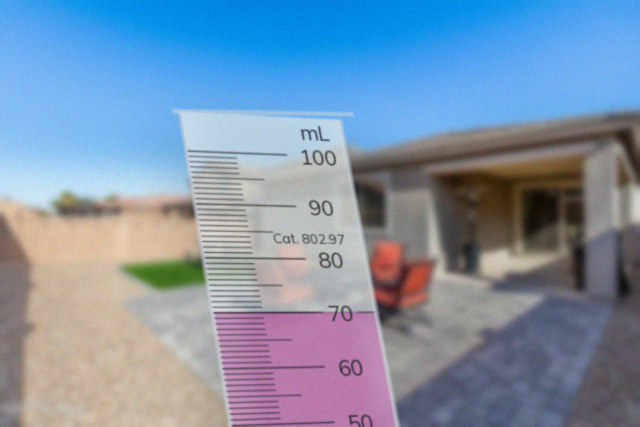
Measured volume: 70 mL
